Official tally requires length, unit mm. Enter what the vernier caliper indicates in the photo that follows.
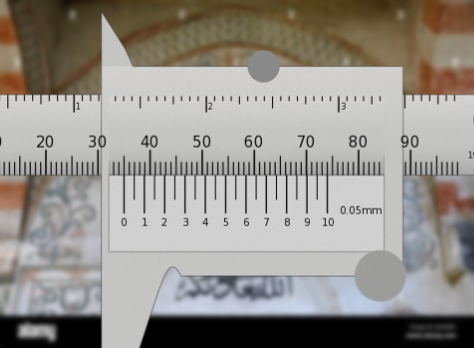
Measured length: 35.0 mm
